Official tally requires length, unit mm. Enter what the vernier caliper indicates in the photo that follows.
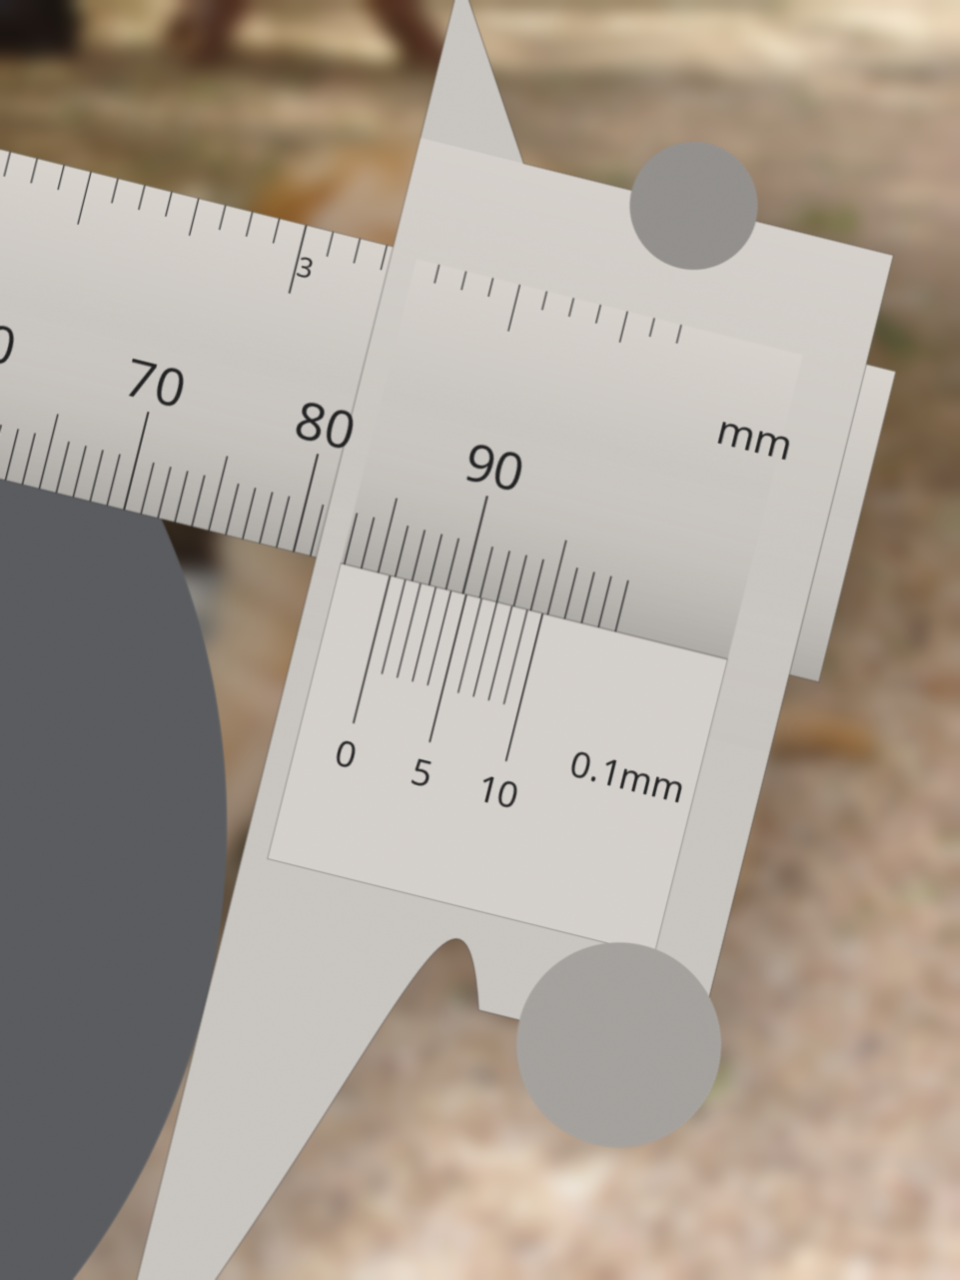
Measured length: 85.7 mm
